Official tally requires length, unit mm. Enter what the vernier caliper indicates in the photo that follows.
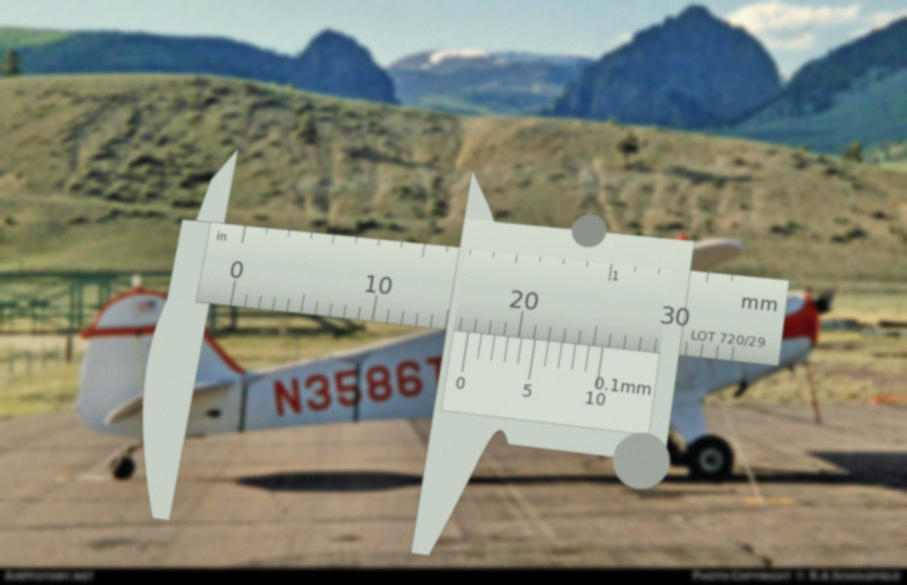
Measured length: 16.6 mm
